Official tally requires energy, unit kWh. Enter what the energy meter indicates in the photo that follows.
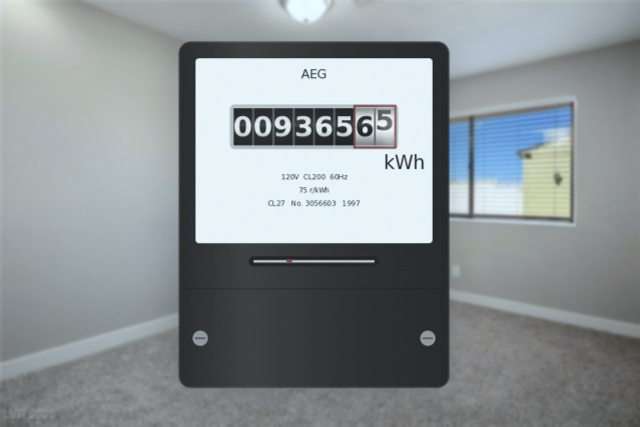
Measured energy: 9365.65 kWh
